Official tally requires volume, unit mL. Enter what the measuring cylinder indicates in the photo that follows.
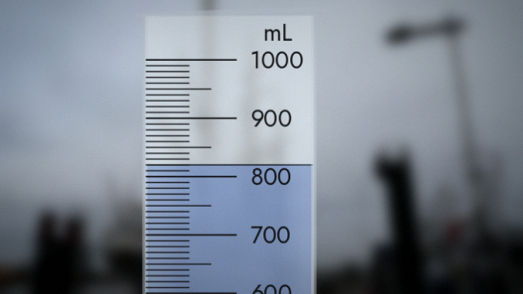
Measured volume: 820 mL
